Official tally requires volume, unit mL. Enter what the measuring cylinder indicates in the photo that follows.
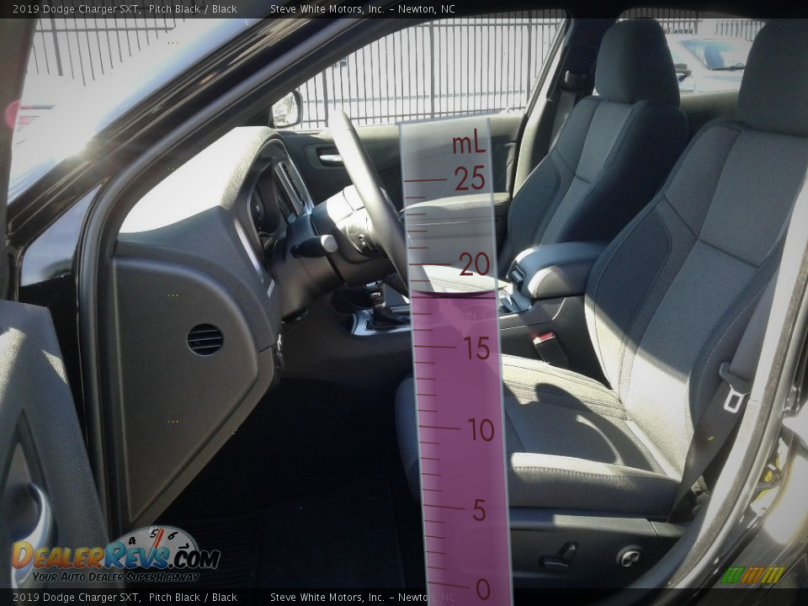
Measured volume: 18 mL
